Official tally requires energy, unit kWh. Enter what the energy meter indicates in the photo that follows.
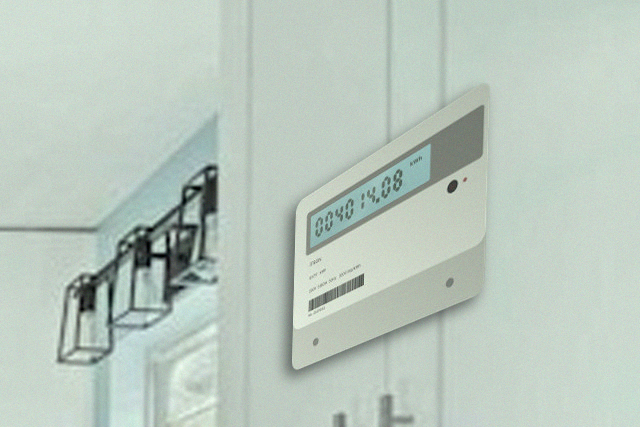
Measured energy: 4014.08 kWh
